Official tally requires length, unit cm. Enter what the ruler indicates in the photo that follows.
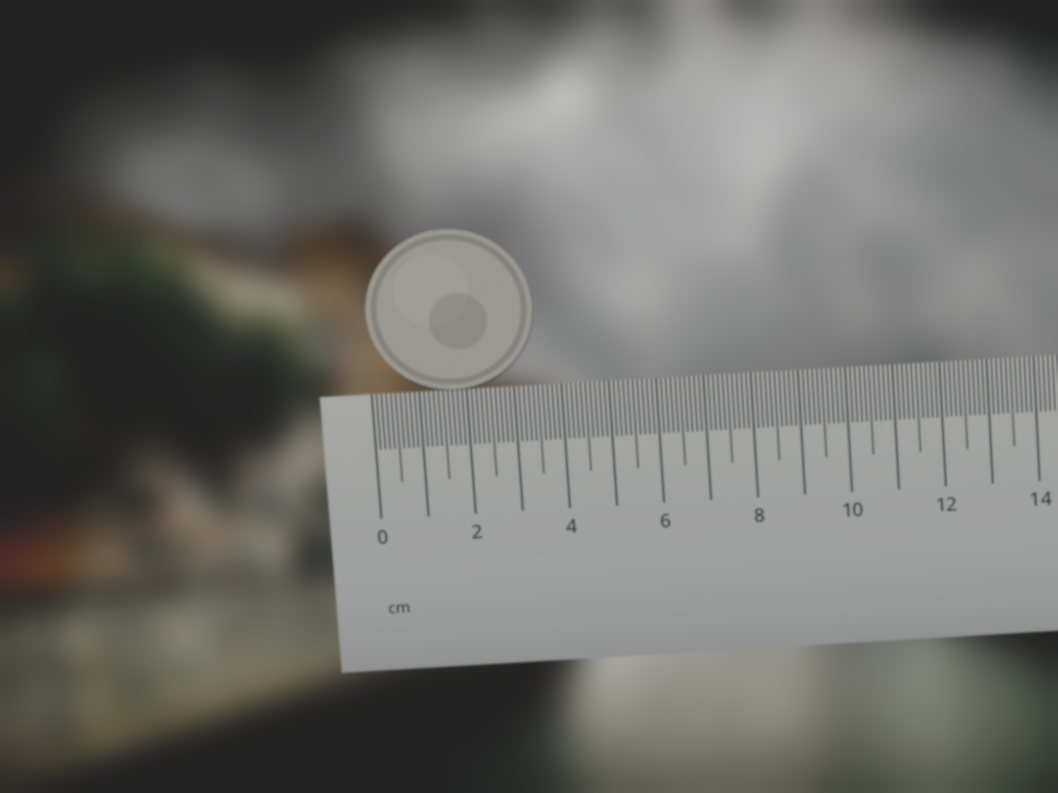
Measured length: 3.5 cm
